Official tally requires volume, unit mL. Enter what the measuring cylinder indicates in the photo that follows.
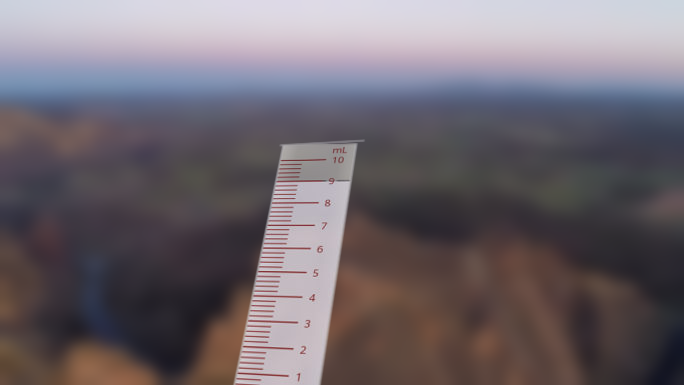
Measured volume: 9 mL
